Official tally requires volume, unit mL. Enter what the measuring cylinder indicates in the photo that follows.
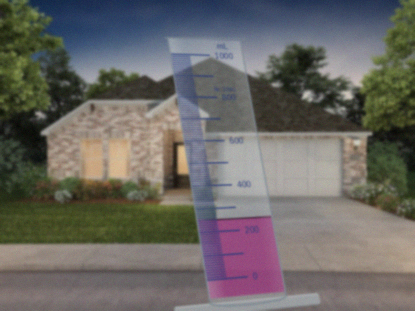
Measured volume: 250 mL
